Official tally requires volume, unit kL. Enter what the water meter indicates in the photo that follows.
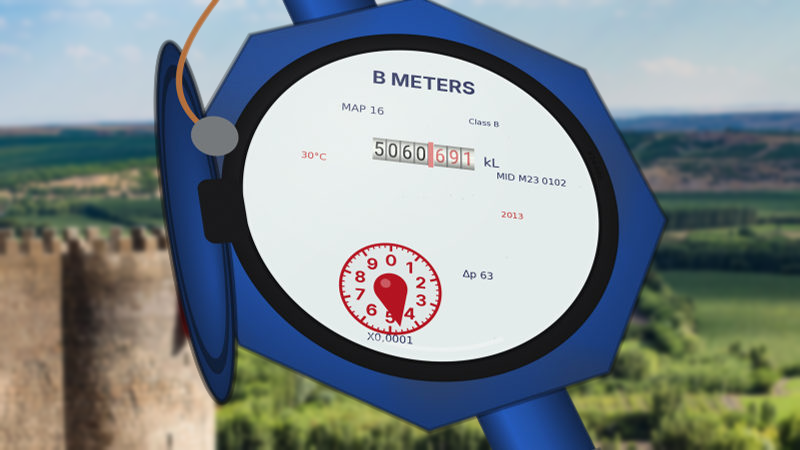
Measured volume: 5060.6914 kL
